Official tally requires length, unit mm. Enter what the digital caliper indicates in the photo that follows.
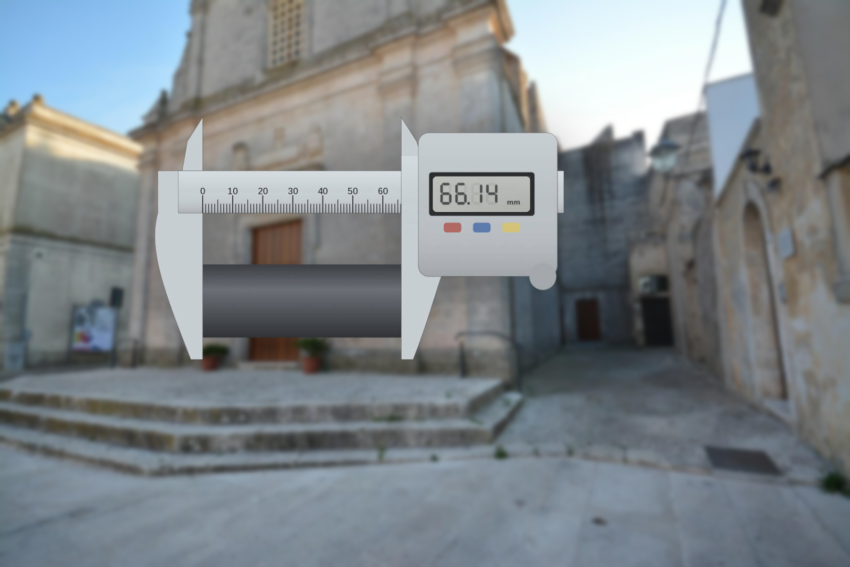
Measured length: 66.14 mm
